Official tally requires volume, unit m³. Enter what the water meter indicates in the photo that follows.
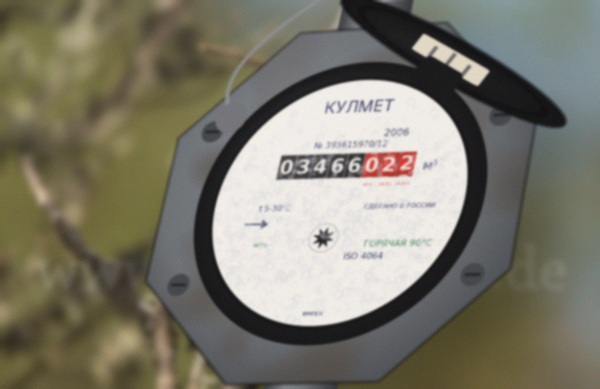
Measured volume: 3466.022 m³
